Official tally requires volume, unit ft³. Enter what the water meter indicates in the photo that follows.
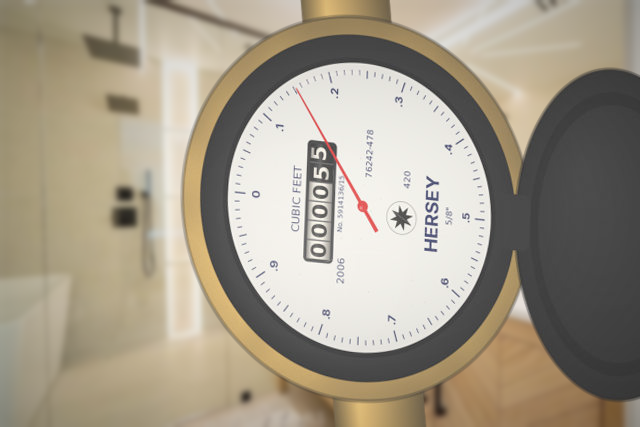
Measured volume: 55.15 ft³
